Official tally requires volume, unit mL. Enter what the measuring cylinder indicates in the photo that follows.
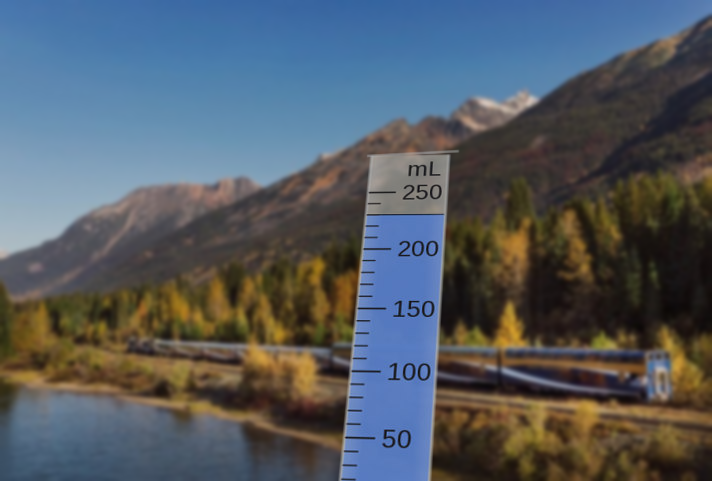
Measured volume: 230 mL
